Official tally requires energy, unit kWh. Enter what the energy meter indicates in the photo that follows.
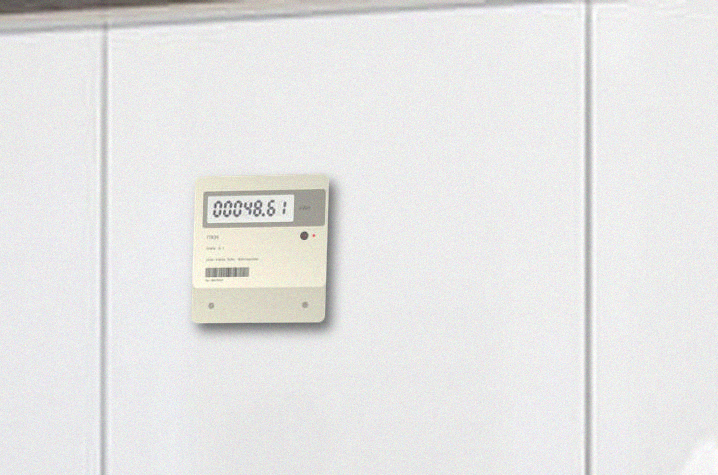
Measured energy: 48.61 kWh
